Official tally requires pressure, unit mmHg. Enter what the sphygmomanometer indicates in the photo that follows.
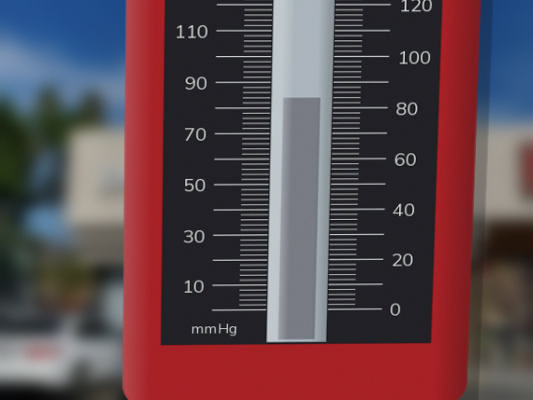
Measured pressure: 84 mmHg
